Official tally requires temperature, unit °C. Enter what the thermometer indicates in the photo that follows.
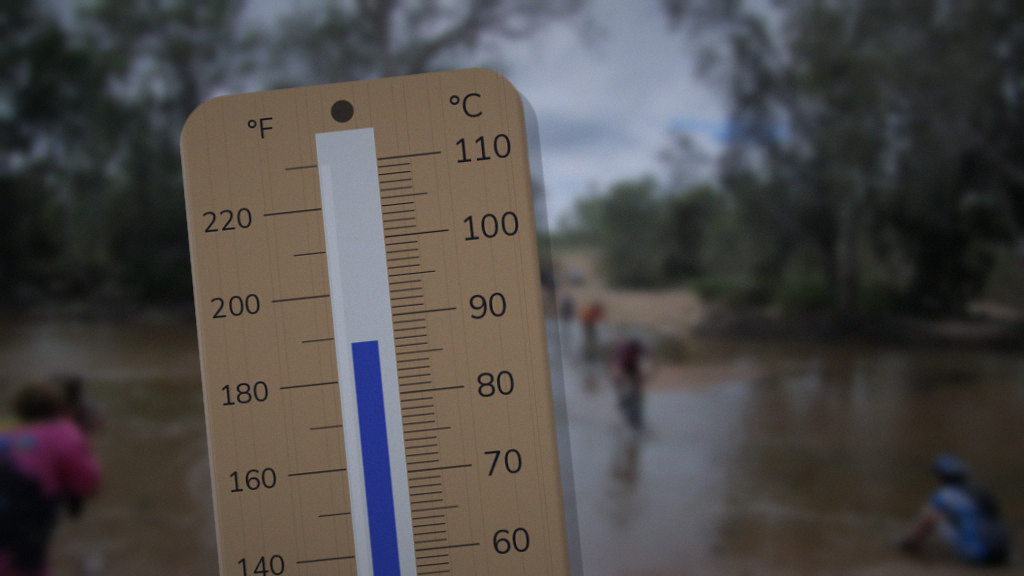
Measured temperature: 87 °C
